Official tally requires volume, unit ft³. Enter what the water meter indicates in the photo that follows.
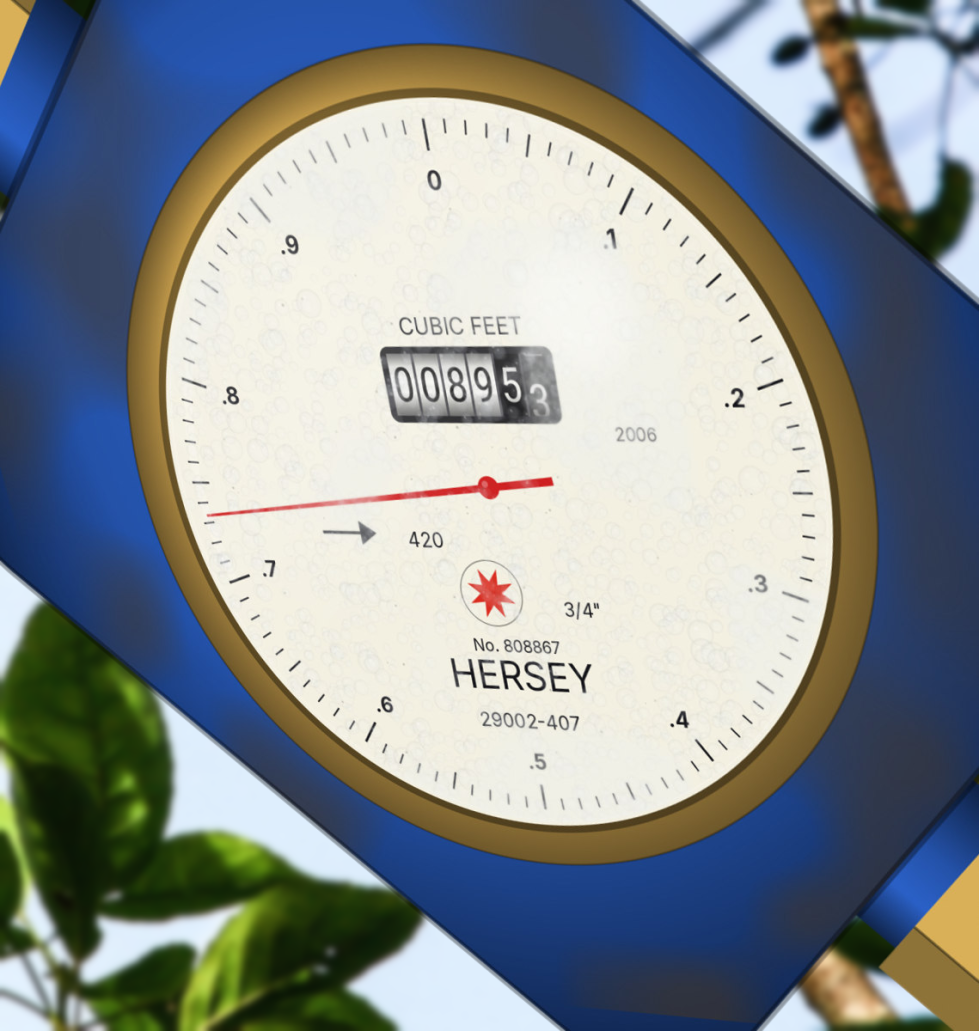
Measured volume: 8952.73 ft³
